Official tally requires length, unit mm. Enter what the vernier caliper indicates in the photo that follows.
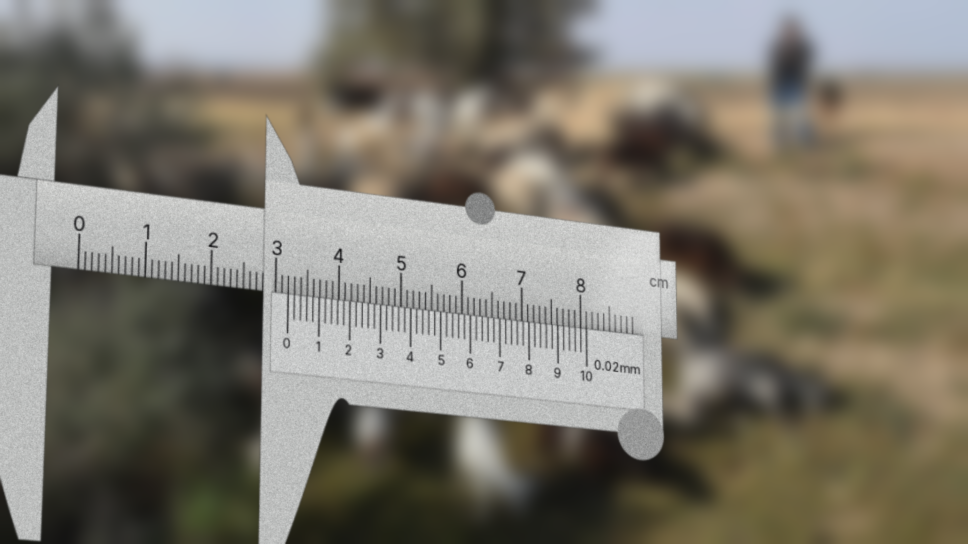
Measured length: 32.0 mm
